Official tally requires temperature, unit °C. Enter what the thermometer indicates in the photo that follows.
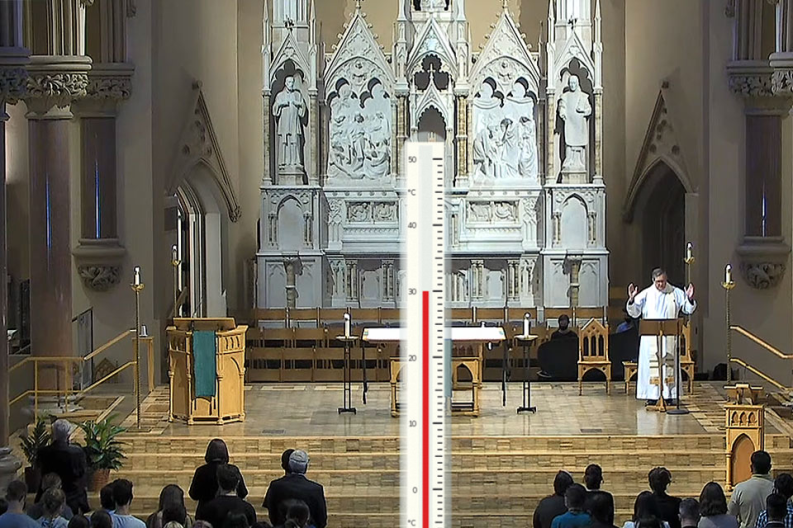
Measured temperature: 30 °C
